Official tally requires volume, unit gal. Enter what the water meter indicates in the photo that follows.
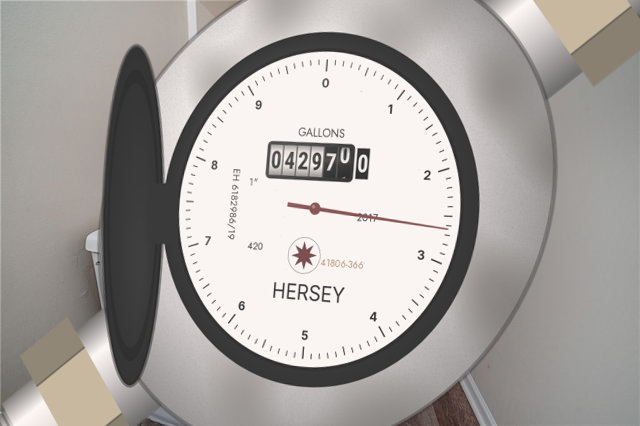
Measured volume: 429702.6 gal
